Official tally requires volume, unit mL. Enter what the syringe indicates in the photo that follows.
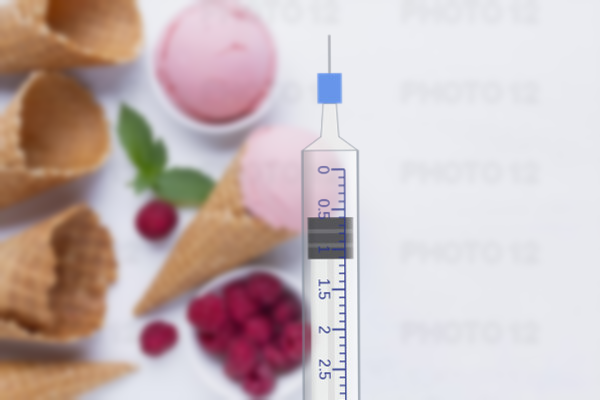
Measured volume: 0.6 mL
